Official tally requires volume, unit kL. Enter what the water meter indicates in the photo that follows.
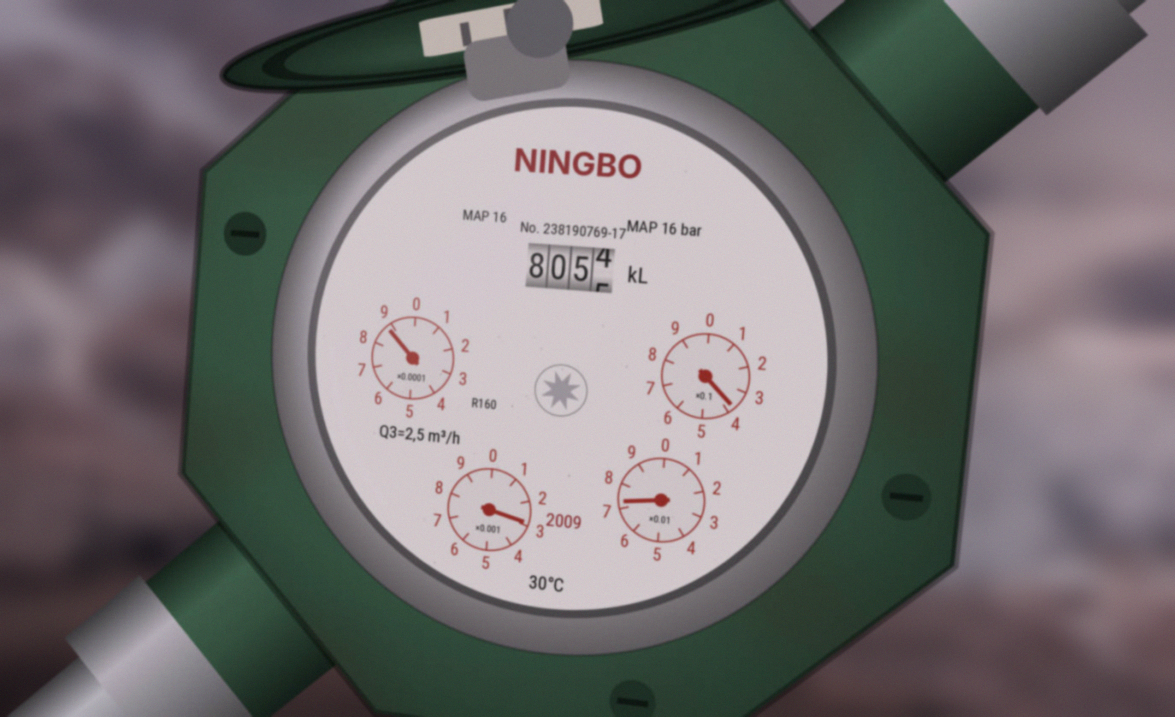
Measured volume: 8054.3728 kL
